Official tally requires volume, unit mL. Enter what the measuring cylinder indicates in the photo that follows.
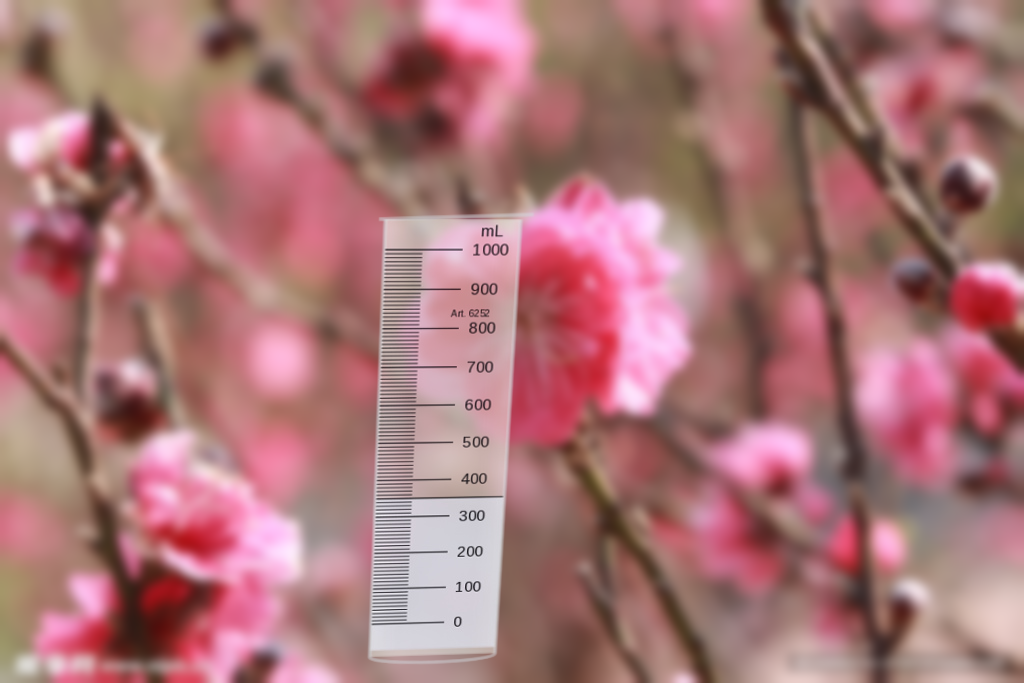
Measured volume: 350 mL
